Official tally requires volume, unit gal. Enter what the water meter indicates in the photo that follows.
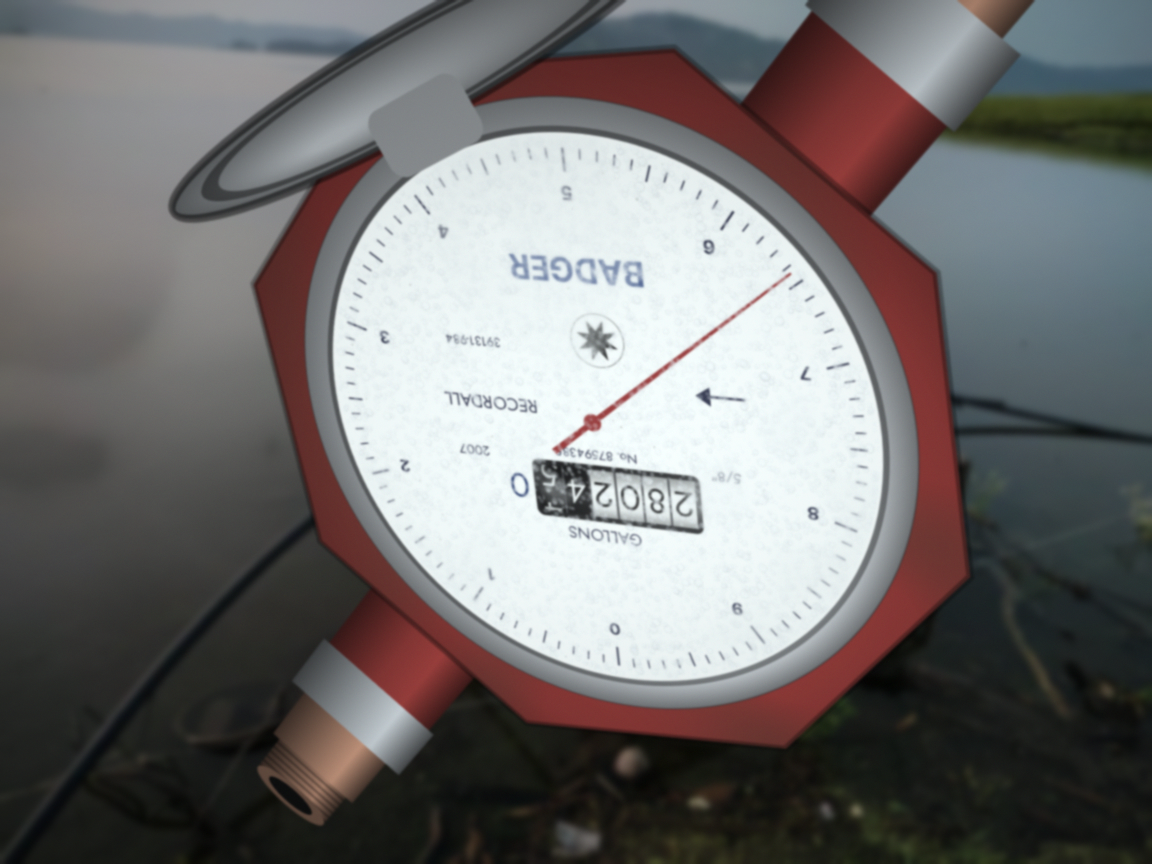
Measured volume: 2802446.4 gal
